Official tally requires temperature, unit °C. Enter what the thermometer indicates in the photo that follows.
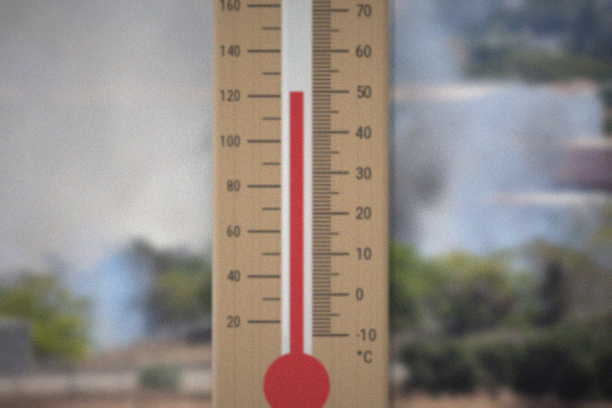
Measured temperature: 50 °C
